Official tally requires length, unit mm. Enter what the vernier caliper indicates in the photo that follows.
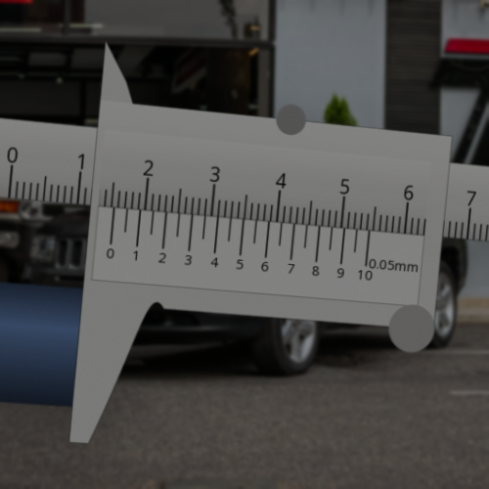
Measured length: 15.4 mm
